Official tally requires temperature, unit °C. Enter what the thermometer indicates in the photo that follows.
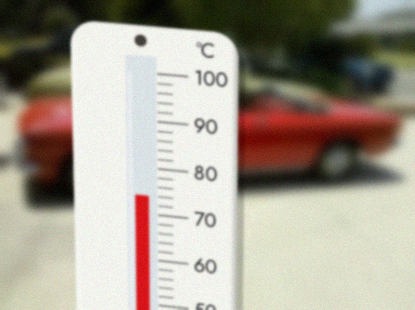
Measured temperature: 74 °C
